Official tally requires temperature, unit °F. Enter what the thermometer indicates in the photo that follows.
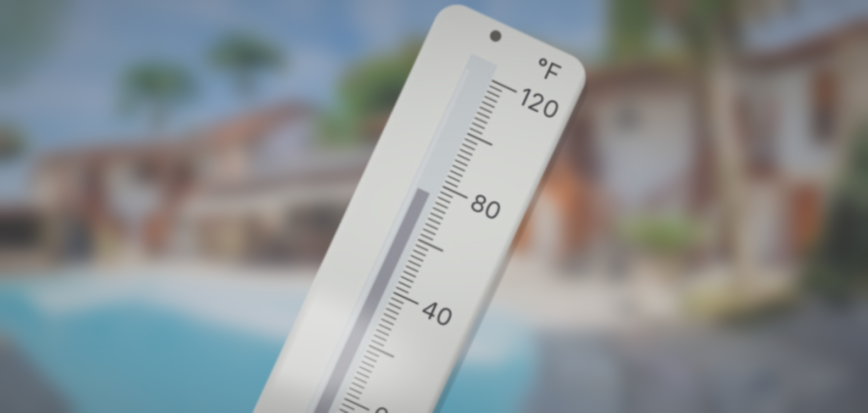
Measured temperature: 76 °F
